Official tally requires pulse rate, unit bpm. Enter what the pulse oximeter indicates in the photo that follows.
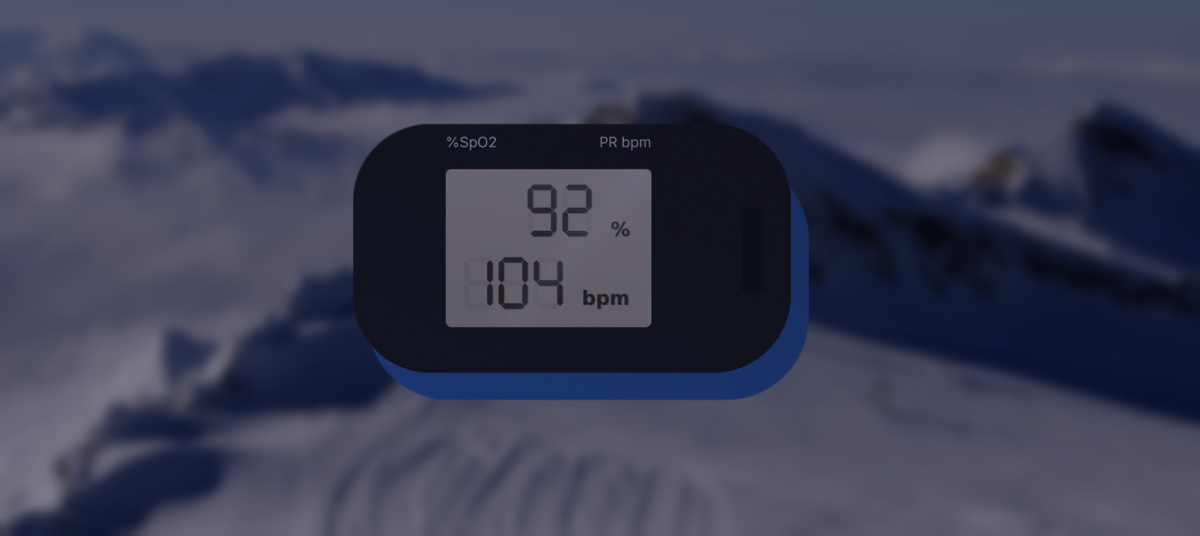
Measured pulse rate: 104 bpm
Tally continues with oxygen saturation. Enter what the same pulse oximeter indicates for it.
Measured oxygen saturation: 92 %
